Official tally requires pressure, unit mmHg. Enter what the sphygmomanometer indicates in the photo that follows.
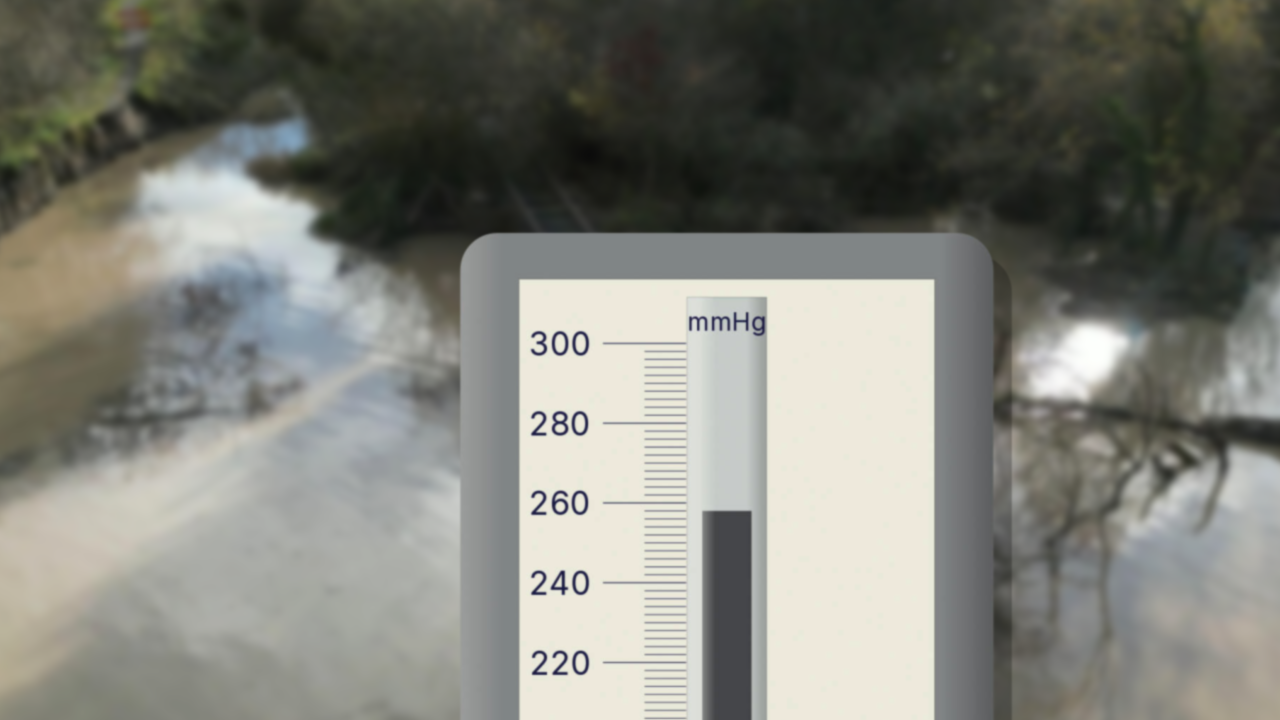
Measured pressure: 258 mmHg
